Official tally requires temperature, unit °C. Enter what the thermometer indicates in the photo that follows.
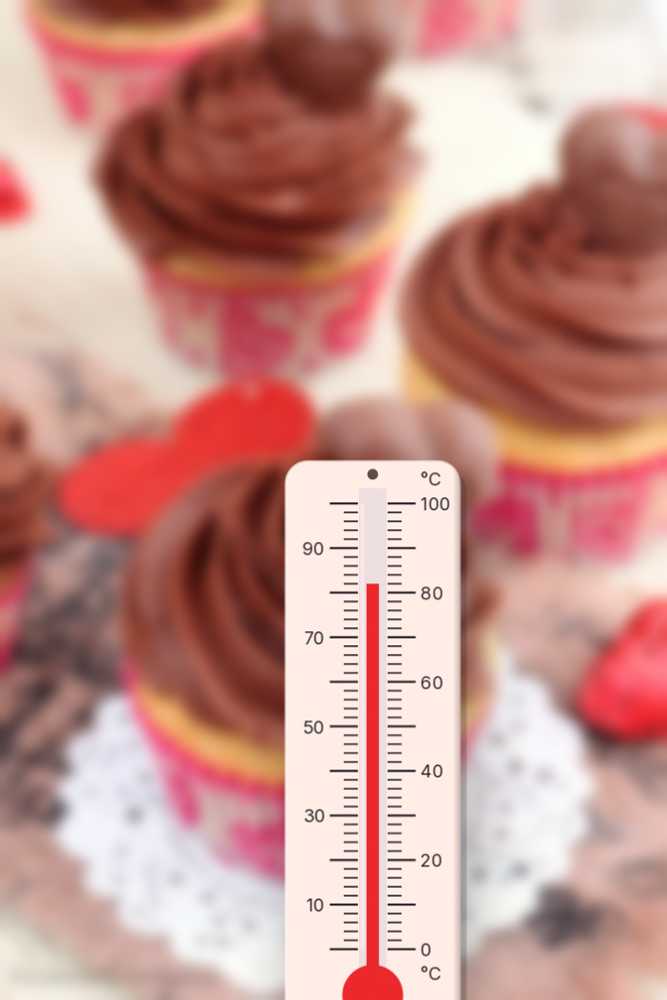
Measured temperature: 82 °C
